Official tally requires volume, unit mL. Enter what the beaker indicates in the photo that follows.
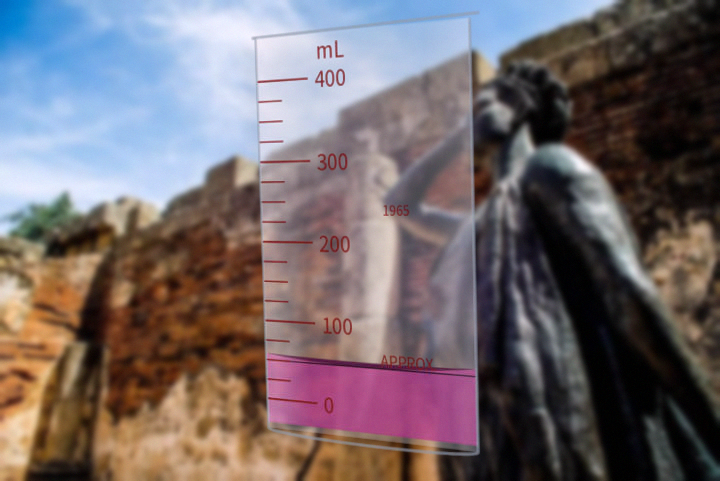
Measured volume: 50 mL
